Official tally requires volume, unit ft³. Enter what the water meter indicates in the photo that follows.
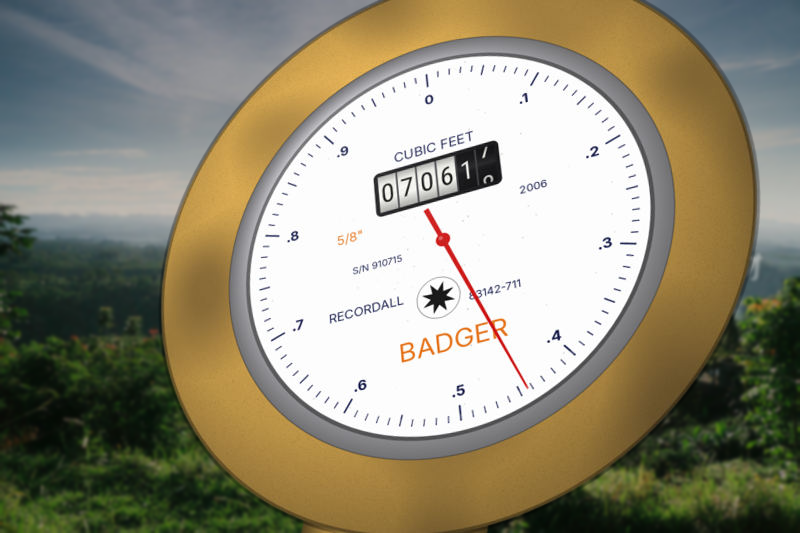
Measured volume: 70617.44 ft³
